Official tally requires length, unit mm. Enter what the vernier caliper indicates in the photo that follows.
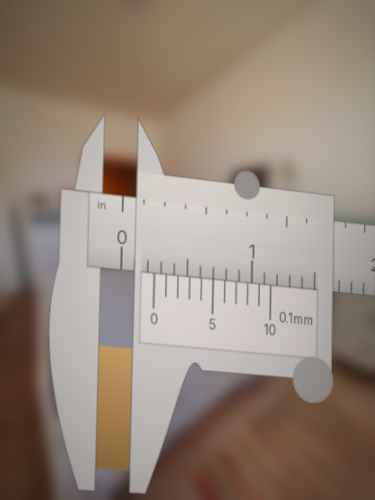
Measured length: 2.5 mm
